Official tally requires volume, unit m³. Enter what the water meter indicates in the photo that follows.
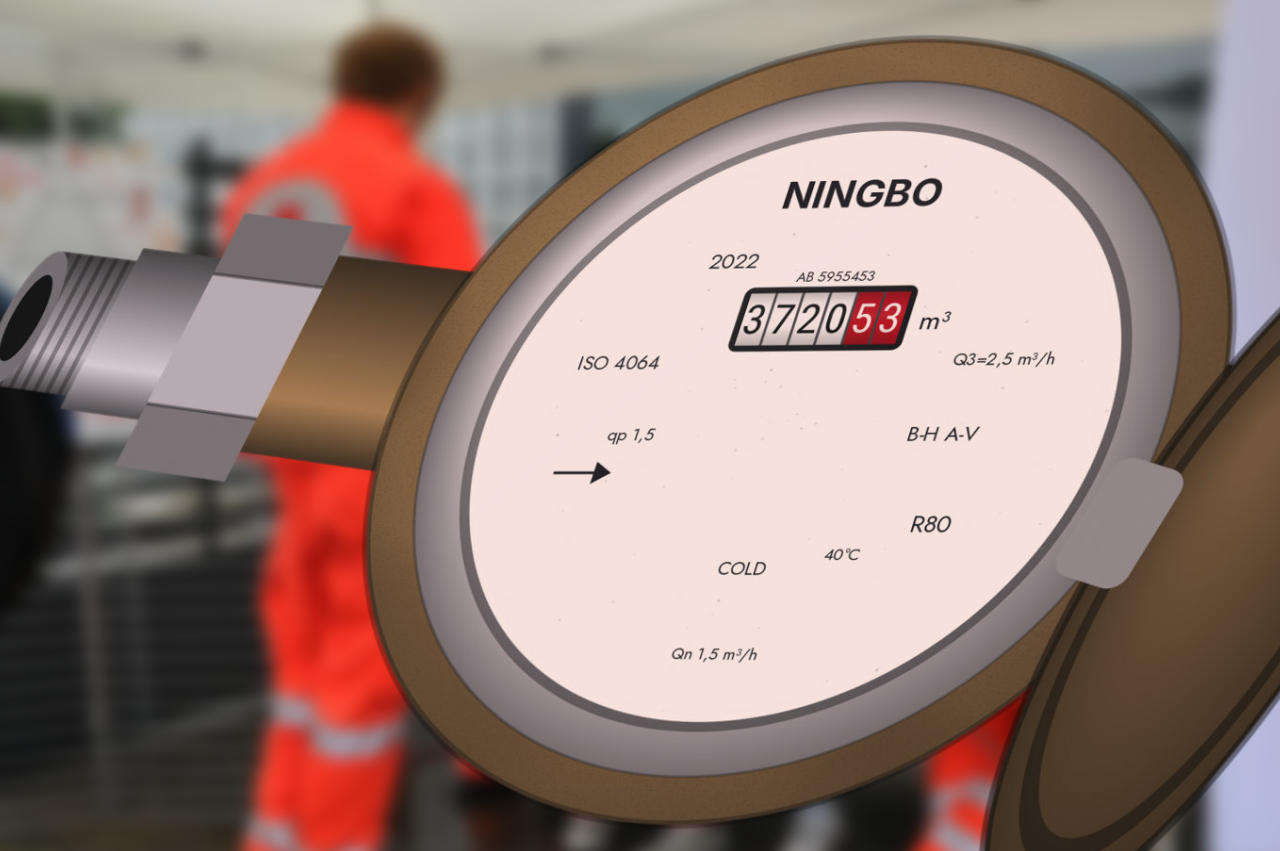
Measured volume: 3720.53 m³
